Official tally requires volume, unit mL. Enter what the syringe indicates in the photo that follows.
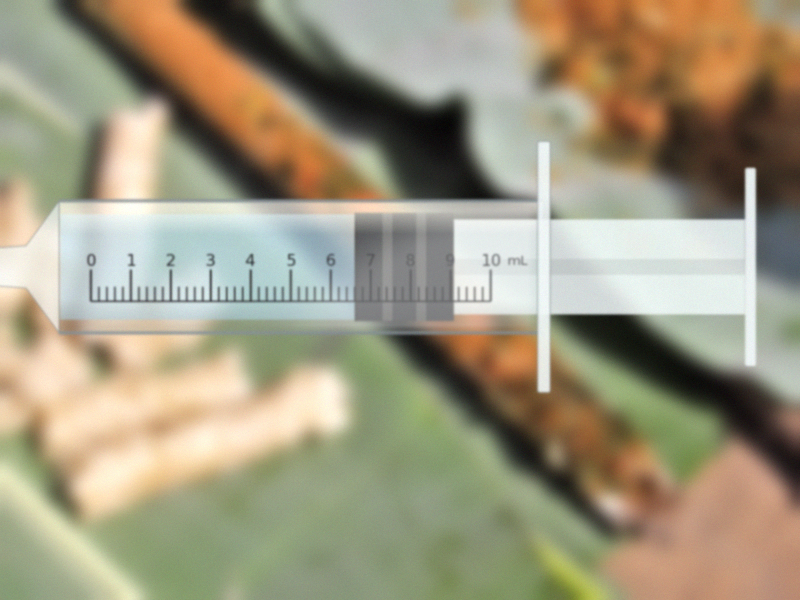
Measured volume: 6.6 mL
